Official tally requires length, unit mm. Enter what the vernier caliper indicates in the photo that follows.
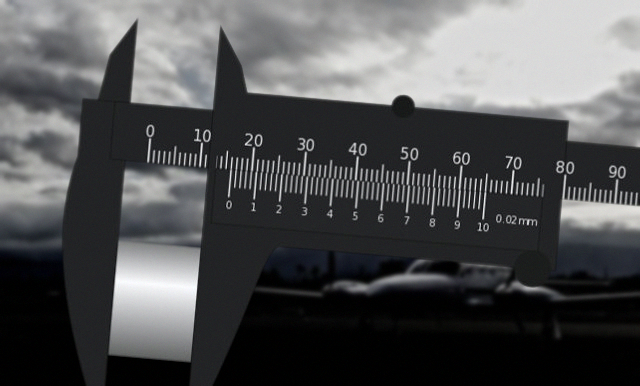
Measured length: 16.0 mm
